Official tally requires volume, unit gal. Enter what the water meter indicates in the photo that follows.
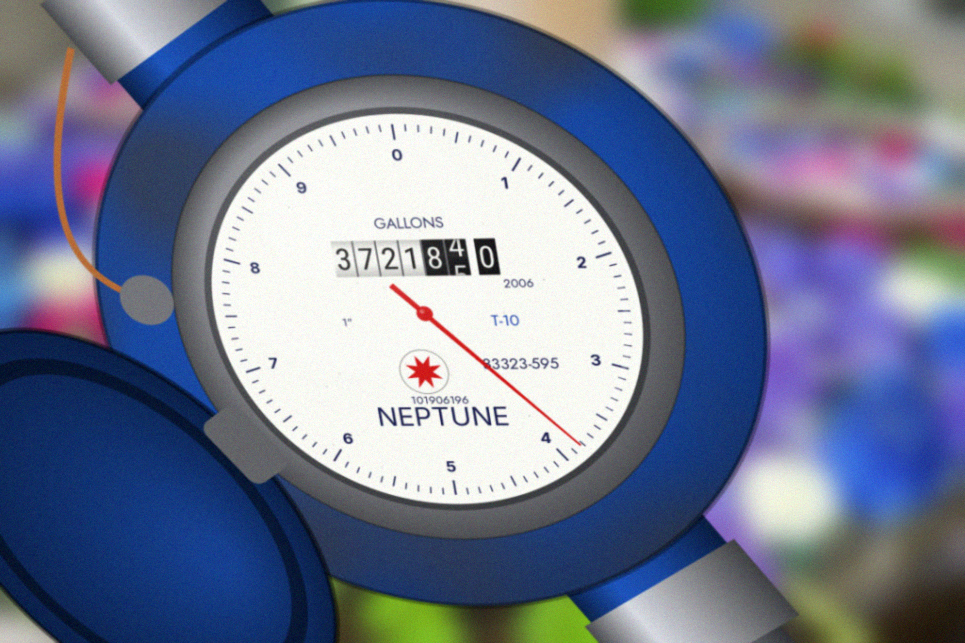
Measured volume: 3721843.8 gal
